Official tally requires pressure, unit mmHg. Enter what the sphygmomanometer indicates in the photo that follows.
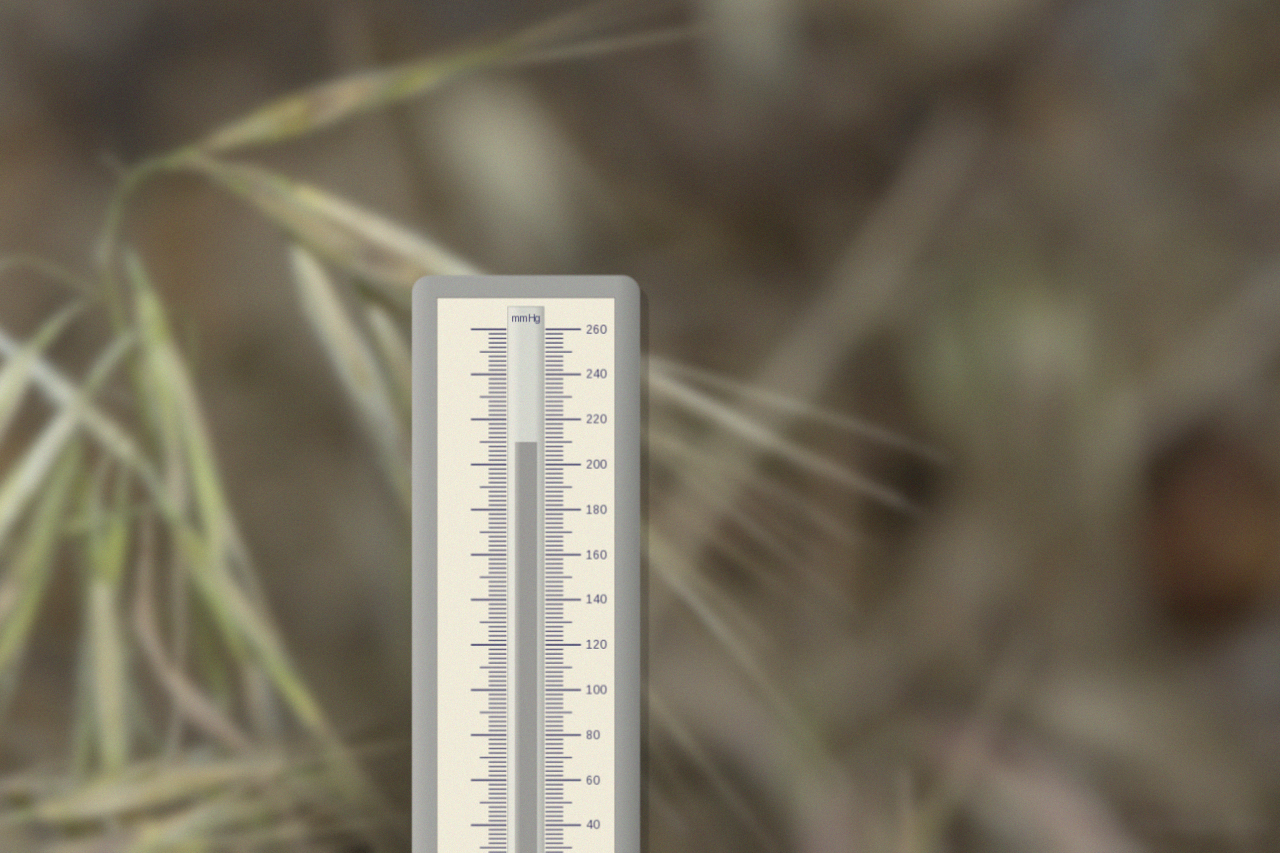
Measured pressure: 210 mmHg
